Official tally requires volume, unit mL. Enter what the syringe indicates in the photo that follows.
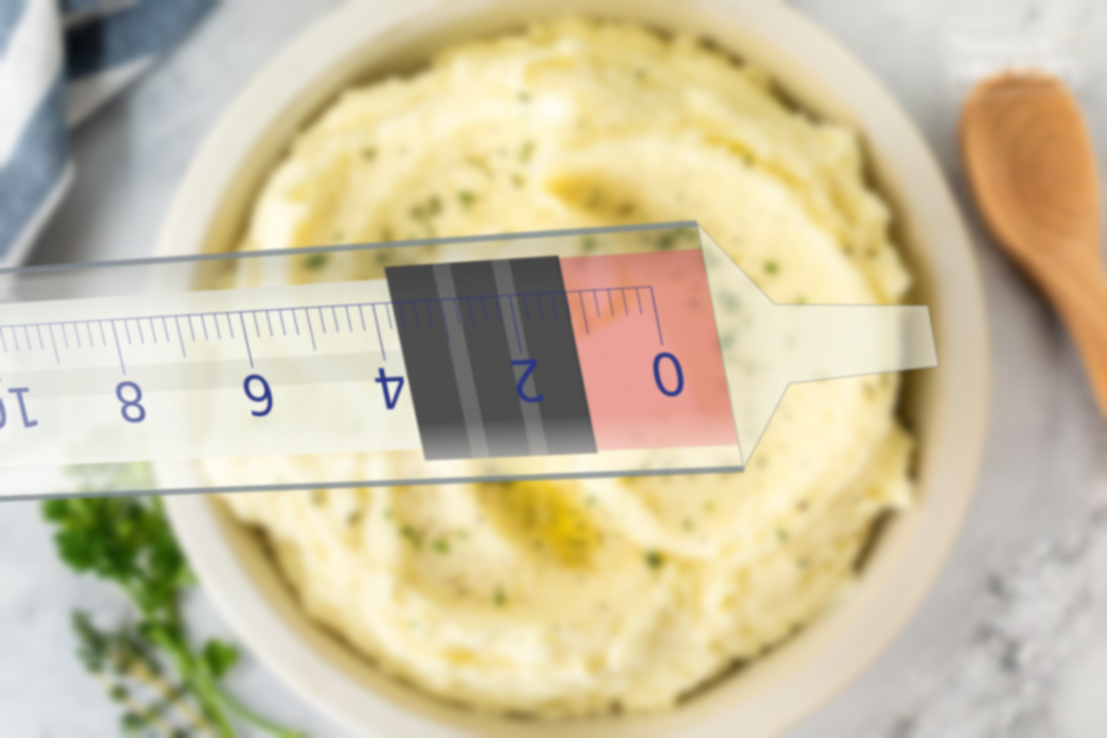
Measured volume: 1.2 mL
